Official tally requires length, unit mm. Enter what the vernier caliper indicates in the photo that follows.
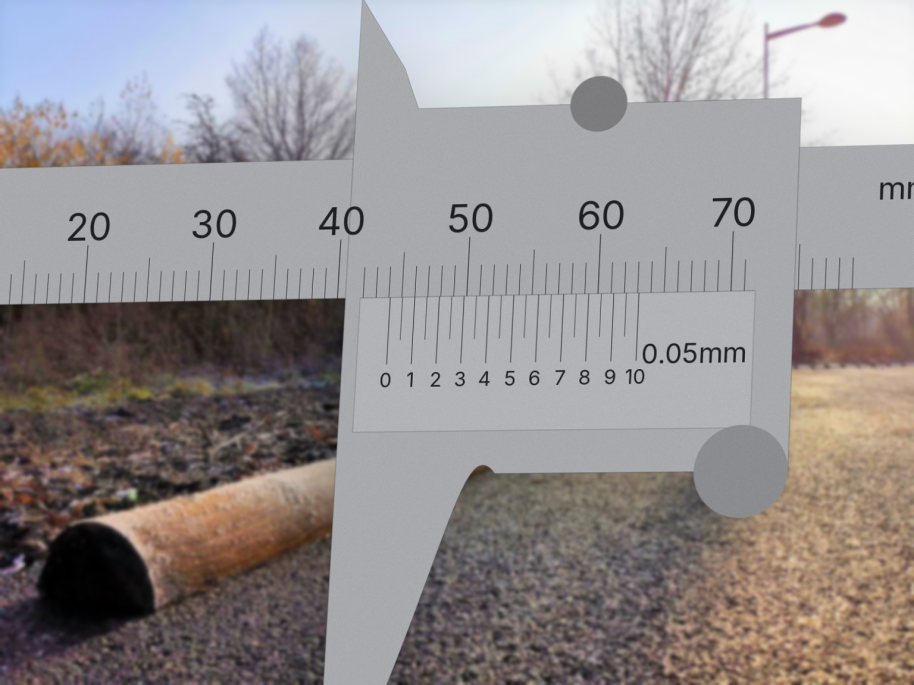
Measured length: 44.1 mm
